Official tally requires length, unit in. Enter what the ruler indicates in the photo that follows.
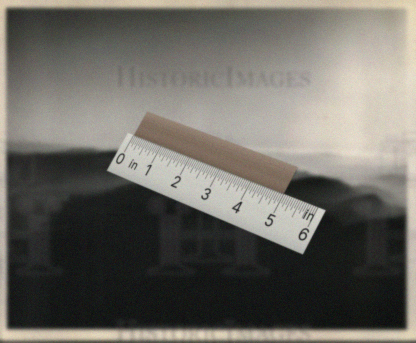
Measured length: 5 in
